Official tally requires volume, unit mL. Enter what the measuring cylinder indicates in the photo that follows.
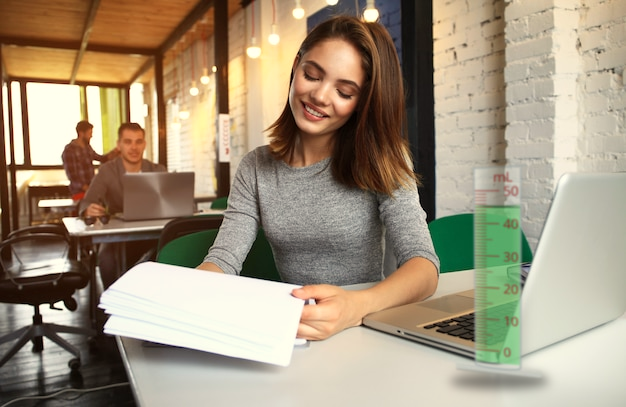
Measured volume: 45 mL
